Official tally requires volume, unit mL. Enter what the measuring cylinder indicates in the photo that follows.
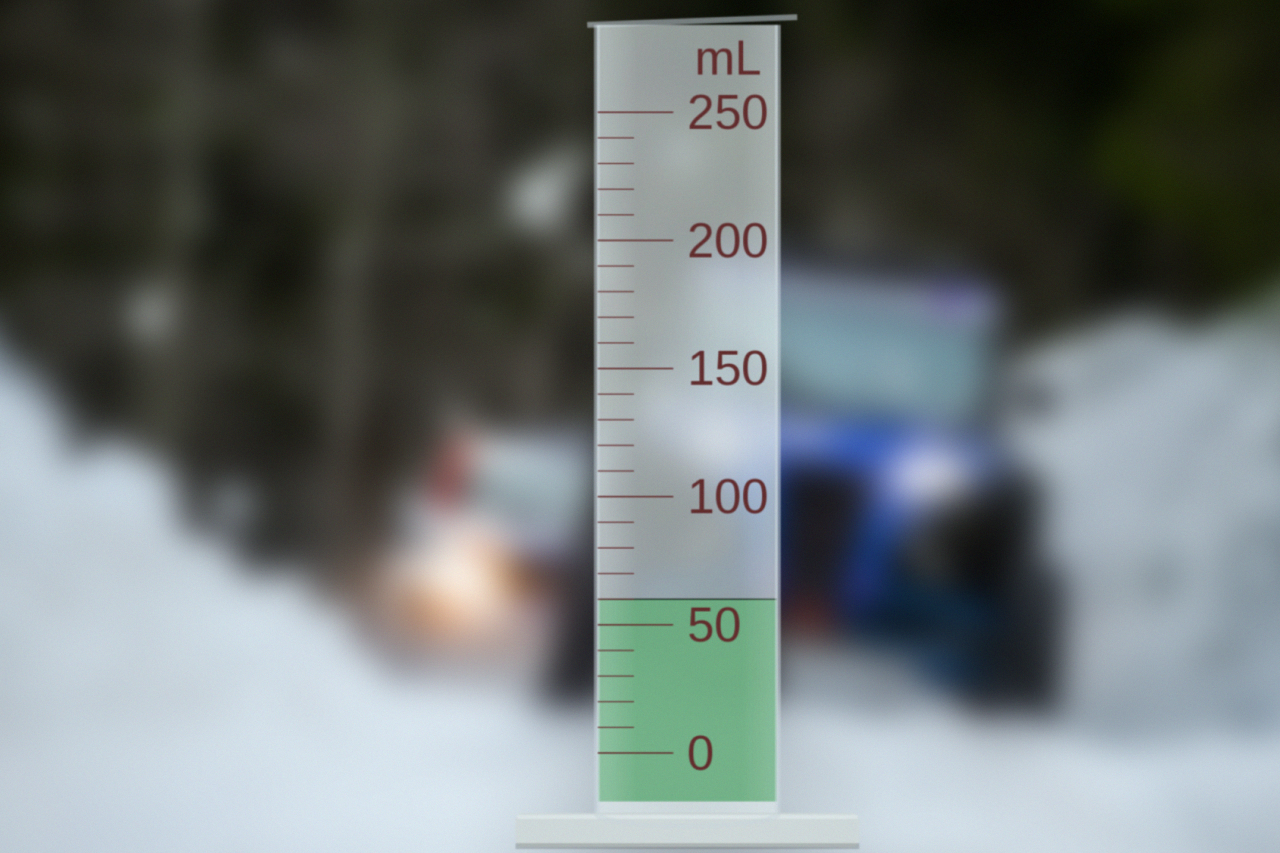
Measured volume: 60 mL
